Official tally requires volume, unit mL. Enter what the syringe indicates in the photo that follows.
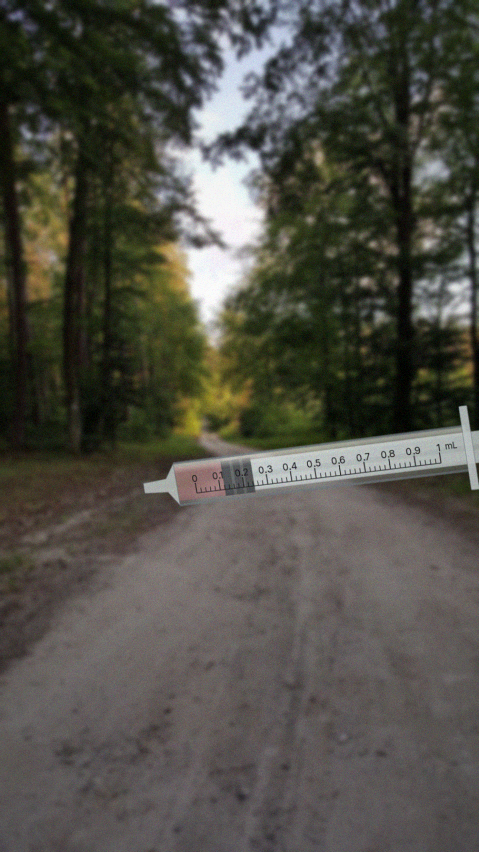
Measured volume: 0.12 mL
